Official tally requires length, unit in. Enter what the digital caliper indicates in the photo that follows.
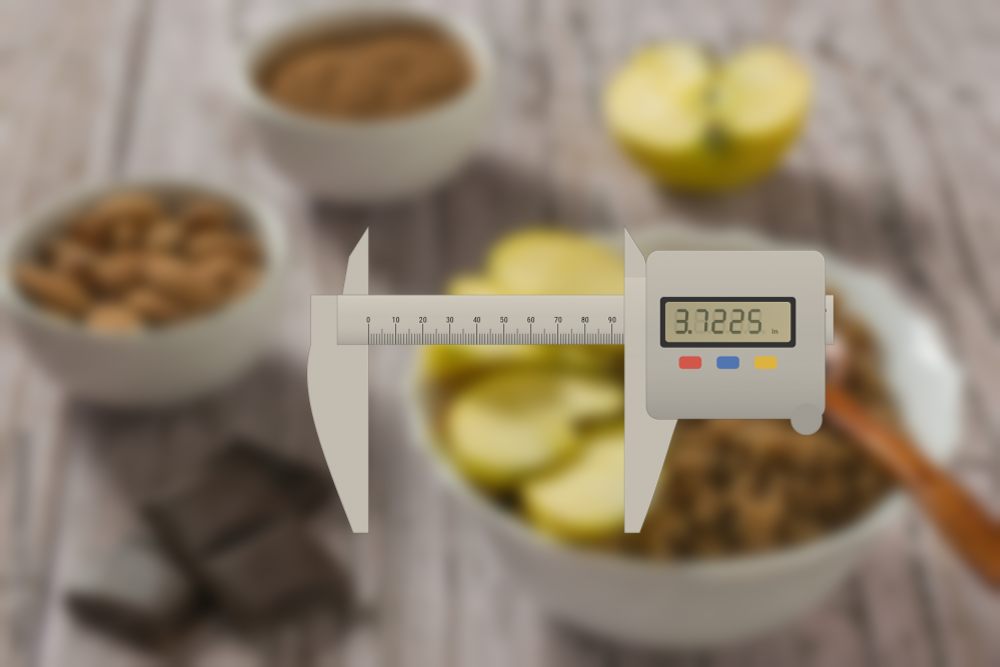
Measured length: 3.7225 in
